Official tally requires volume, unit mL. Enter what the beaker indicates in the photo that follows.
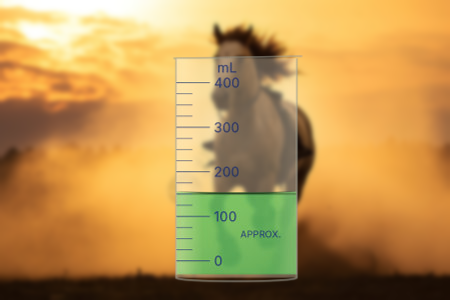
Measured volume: 150 mL
